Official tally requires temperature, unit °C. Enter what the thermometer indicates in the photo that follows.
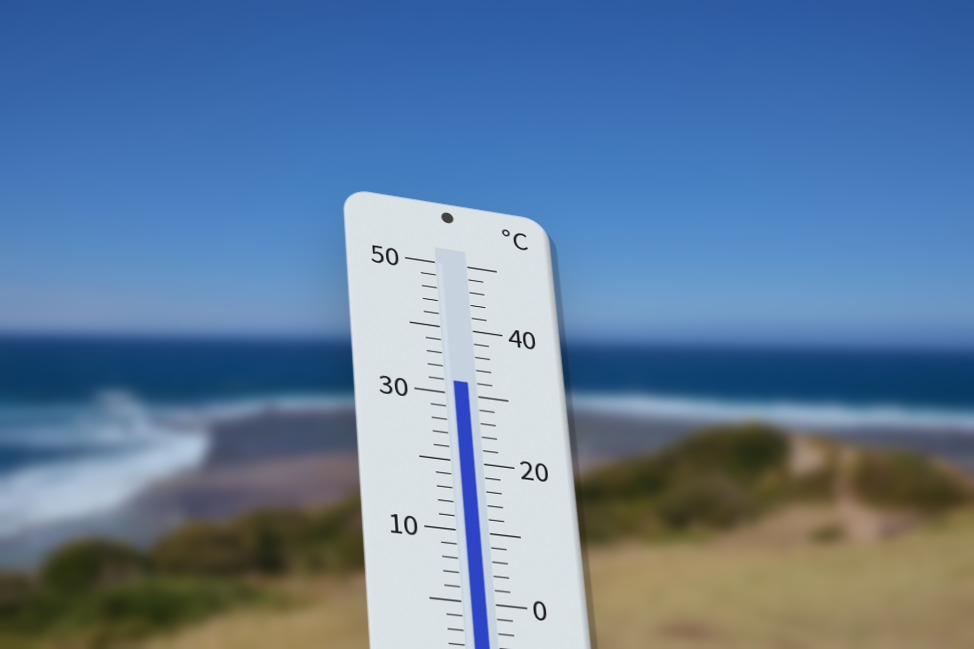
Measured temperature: 32 °C
